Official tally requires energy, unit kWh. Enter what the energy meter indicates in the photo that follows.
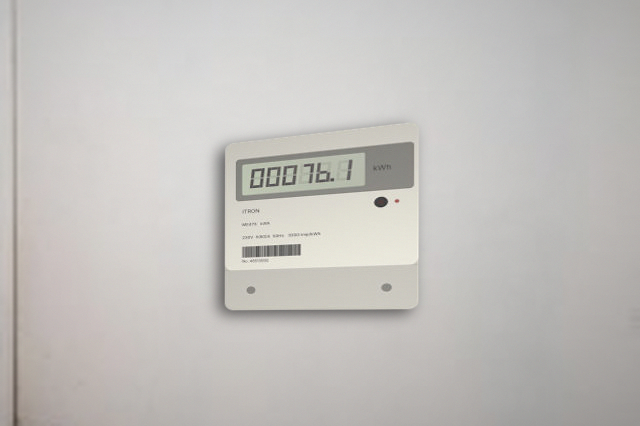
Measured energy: 76.1 kWh
